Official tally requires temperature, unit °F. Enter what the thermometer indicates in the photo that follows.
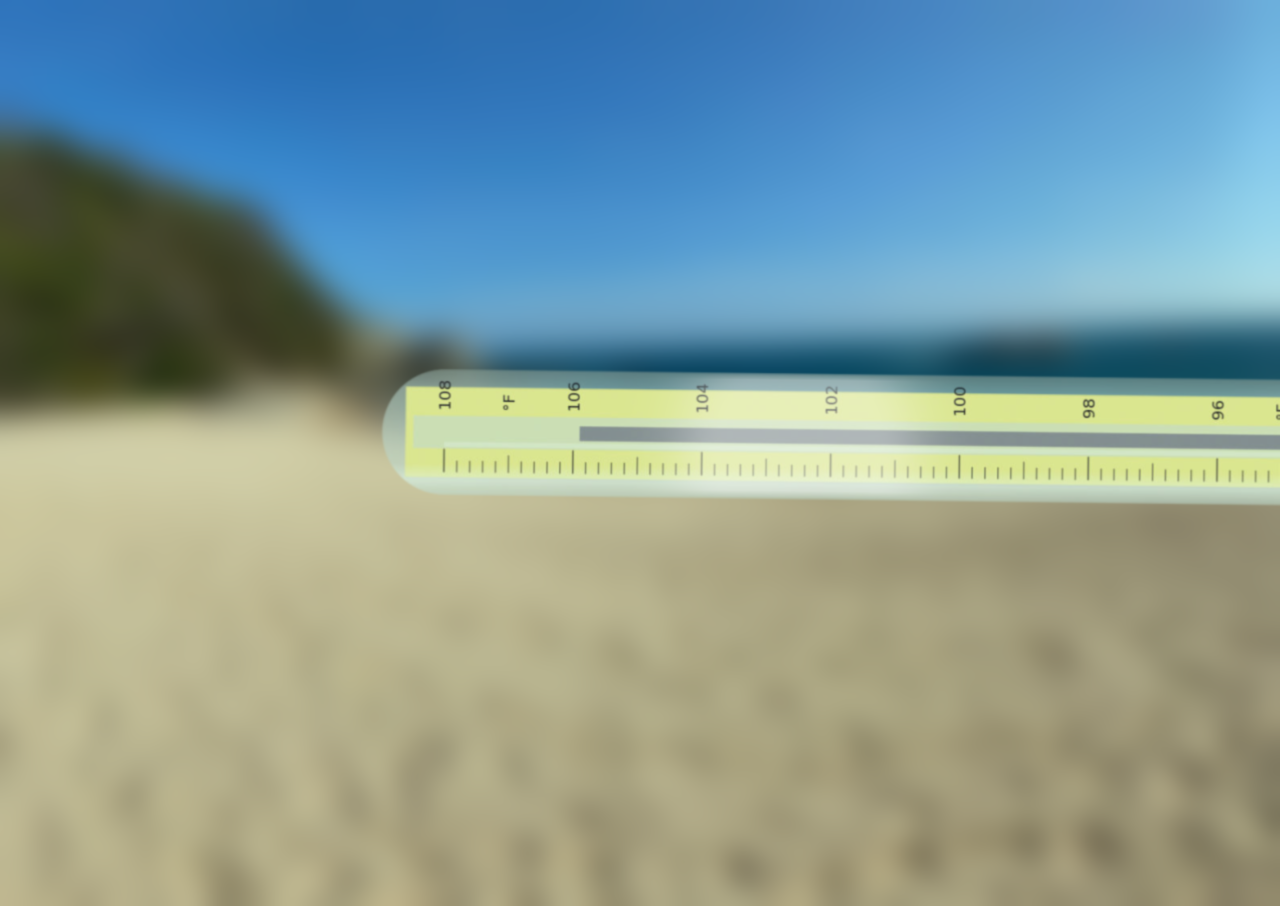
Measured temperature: 105.9 °F
